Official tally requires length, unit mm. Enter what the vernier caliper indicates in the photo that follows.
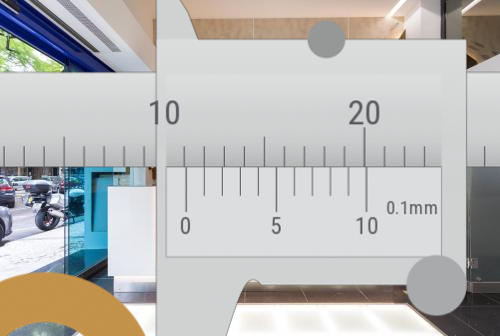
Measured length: 11.1 mm
